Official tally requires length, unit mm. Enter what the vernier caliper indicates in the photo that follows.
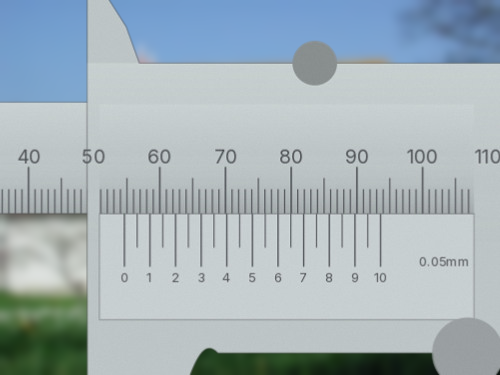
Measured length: 54.6 mm
